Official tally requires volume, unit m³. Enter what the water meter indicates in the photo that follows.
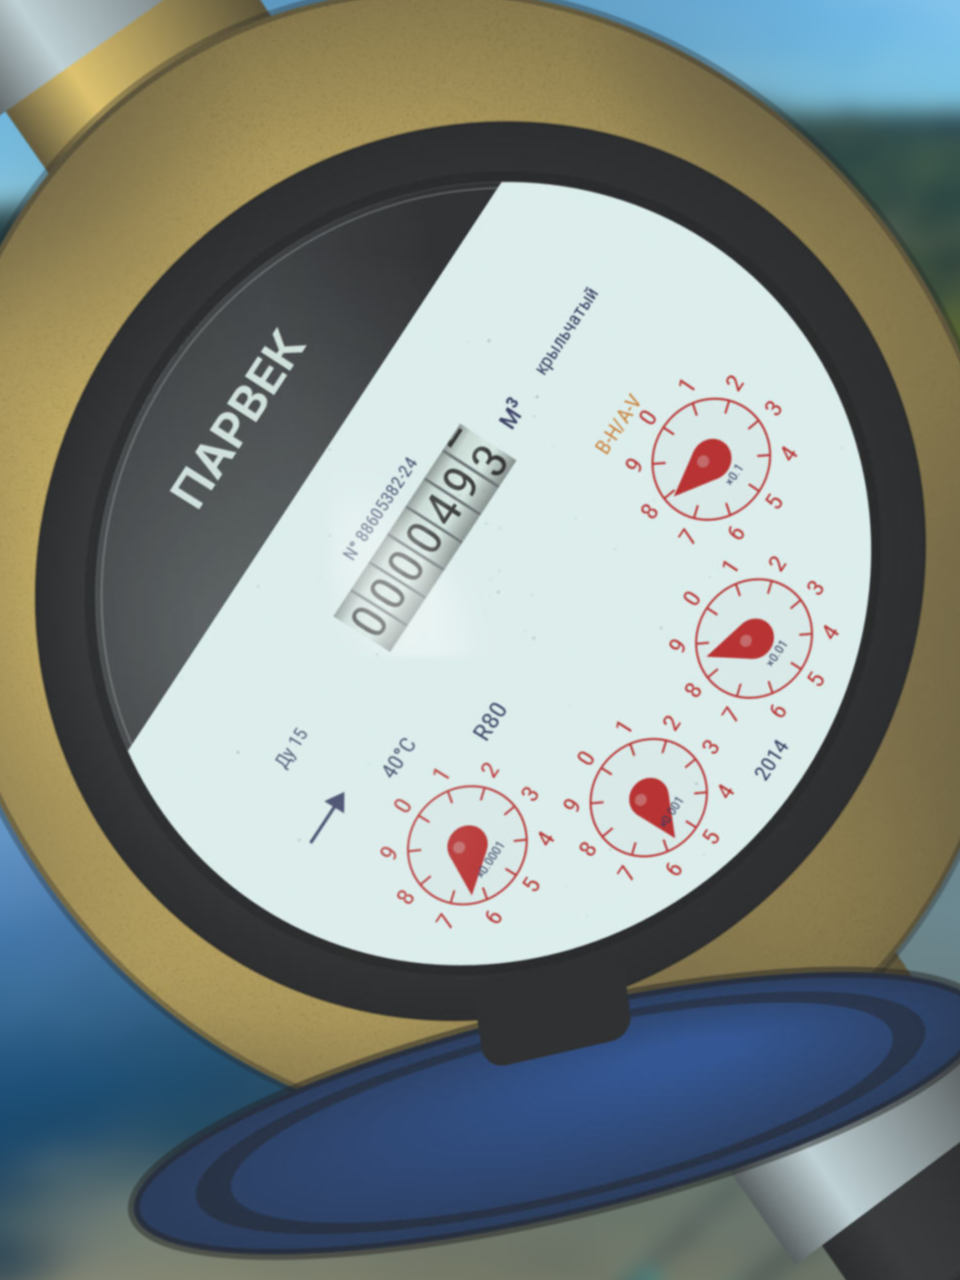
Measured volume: 492.7856 m³
